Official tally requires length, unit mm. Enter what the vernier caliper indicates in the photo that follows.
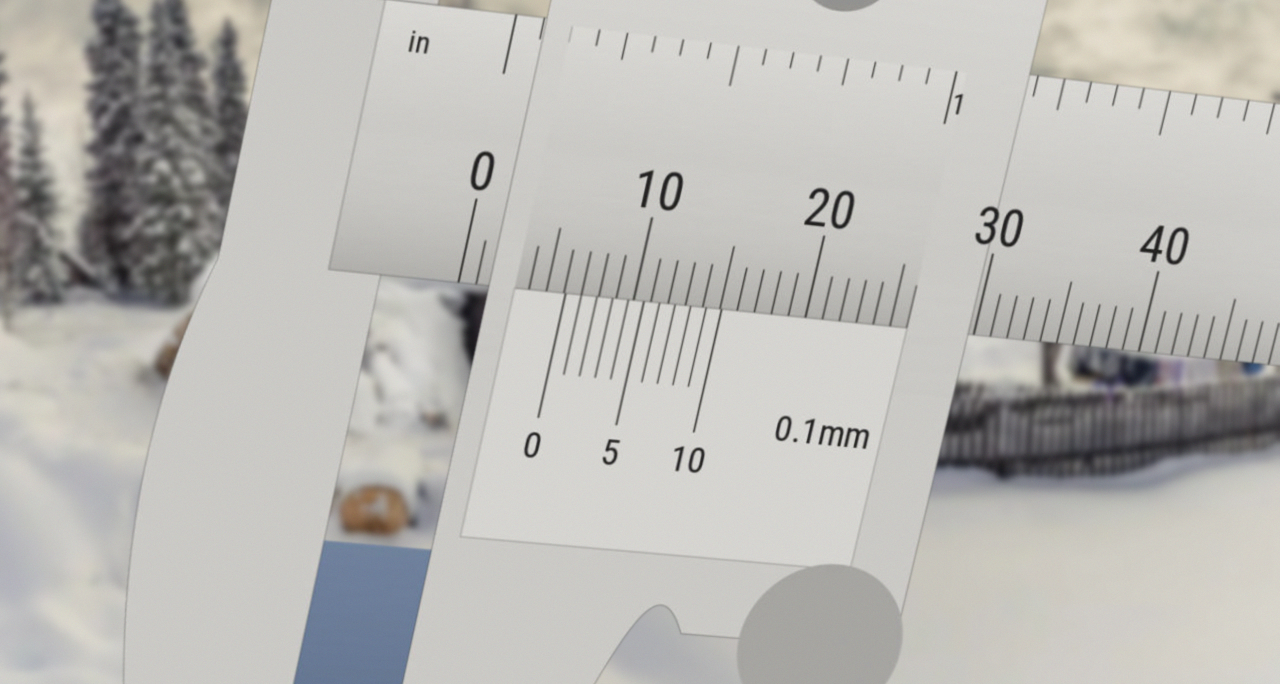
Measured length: 6.1 mm
